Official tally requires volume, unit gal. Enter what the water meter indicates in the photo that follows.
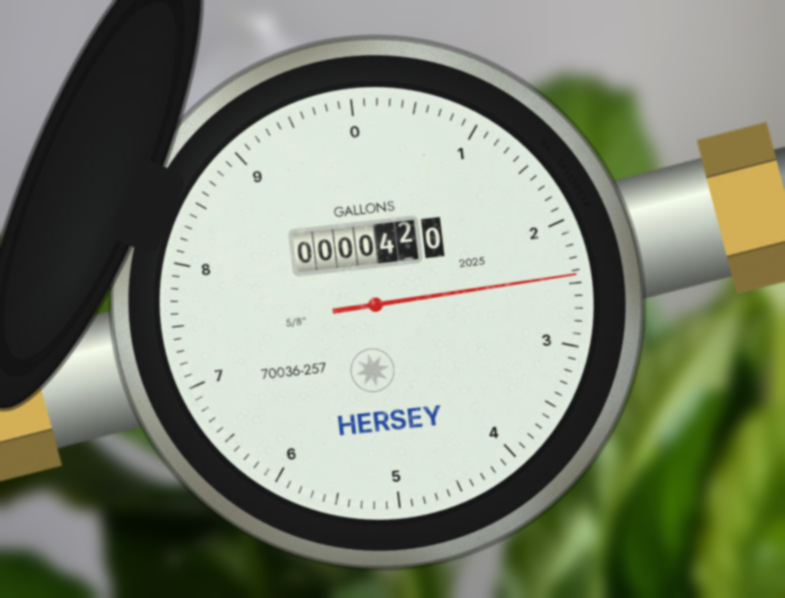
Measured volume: 422.4 gal
